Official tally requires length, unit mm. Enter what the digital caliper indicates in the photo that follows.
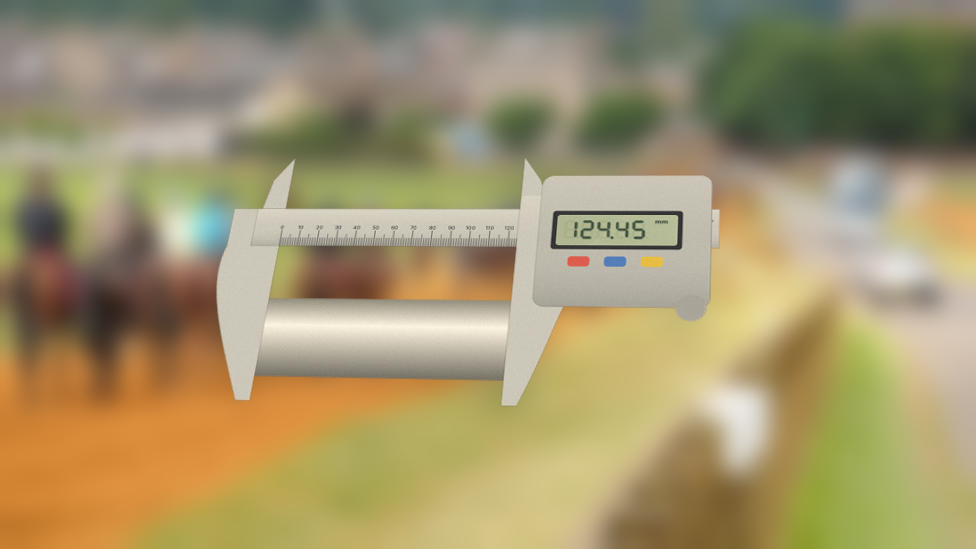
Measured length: 124.45 mm
